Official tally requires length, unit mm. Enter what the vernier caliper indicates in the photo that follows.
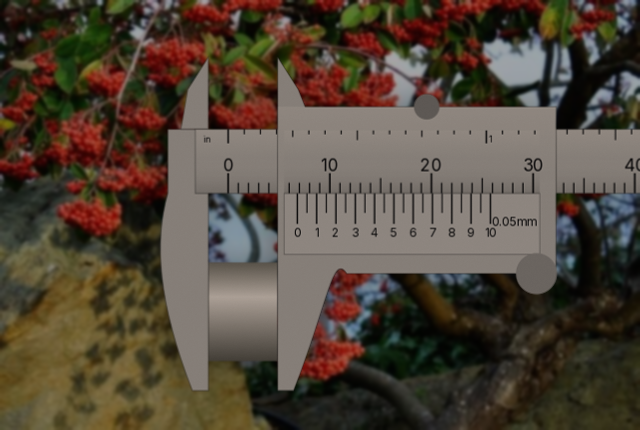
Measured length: 6.8 mm
